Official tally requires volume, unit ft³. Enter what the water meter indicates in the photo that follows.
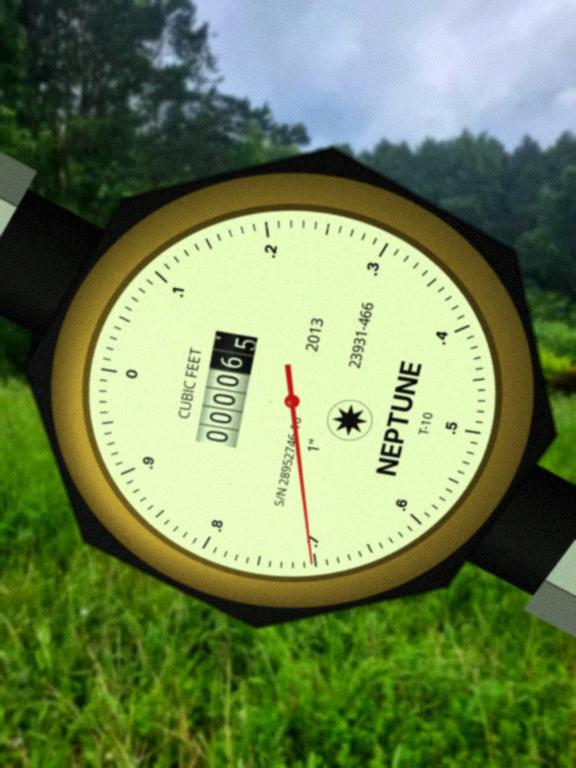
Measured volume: 64.70 ft³
